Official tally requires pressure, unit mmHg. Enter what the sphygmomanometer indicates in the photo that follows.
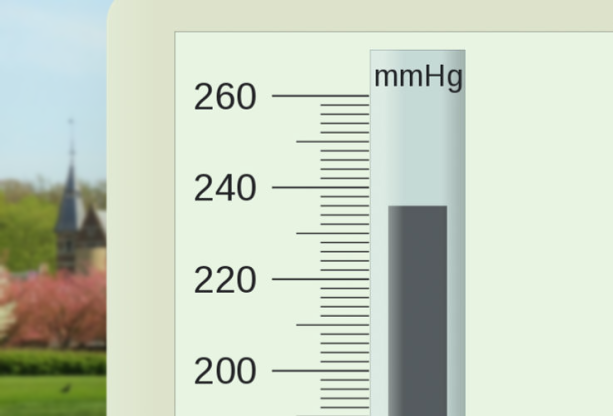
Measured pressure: 236 mmHg
